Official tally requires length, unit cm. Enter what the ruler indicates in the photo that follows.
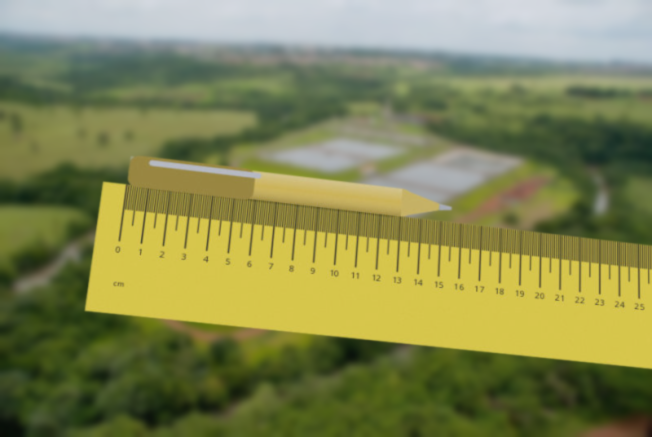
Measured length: 15.5 cm
